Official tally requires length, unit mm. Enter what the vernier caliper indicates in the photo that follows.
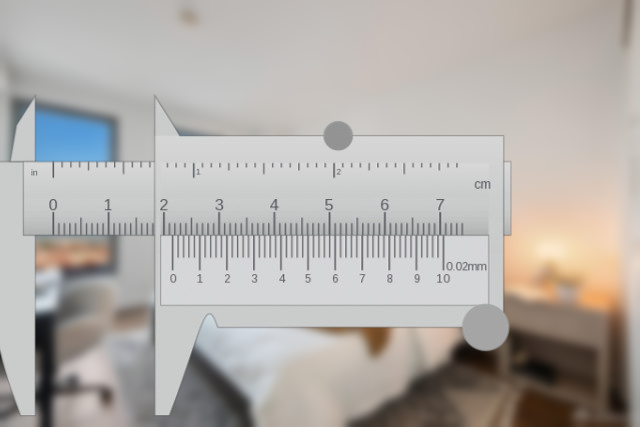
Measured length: 21.6 mm
